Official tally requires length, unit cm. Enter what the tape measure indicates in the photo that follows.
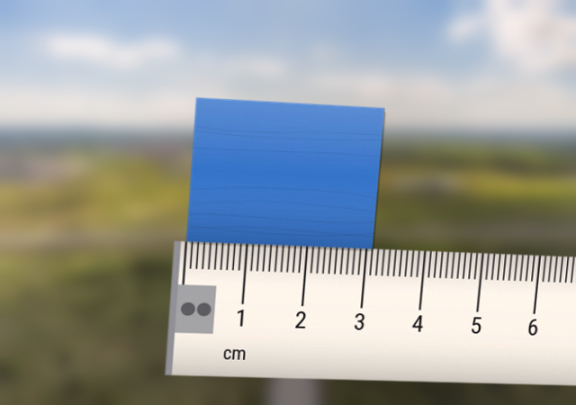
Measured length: 3.1 cm
